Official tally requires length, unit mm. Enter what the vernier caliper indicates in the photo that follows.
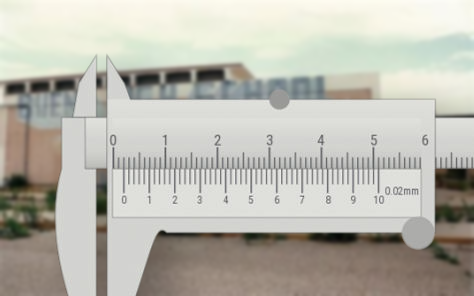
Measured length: 2.0 mm
